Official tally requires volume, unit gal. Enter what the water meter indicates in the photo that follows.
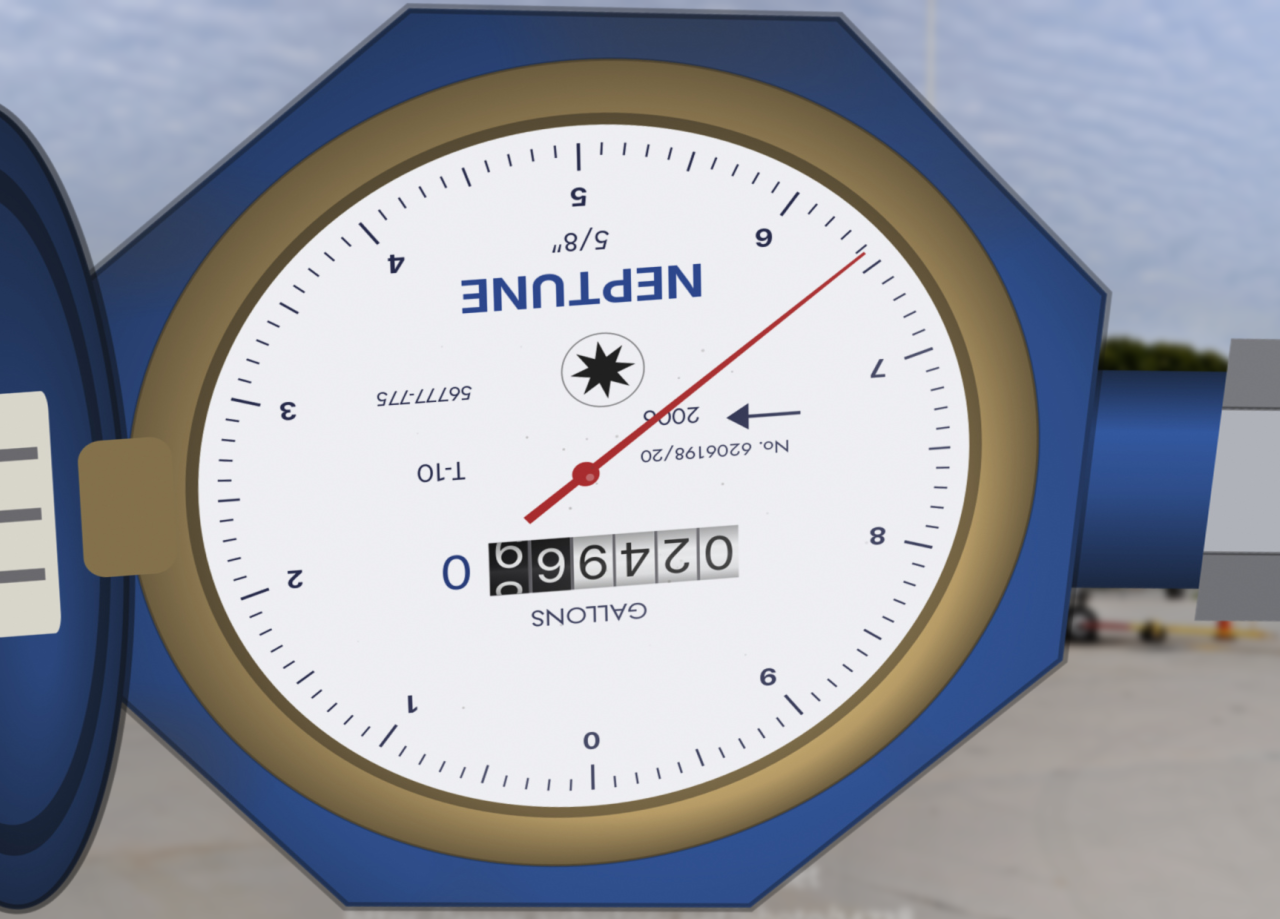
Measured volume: 249686.4 gal
